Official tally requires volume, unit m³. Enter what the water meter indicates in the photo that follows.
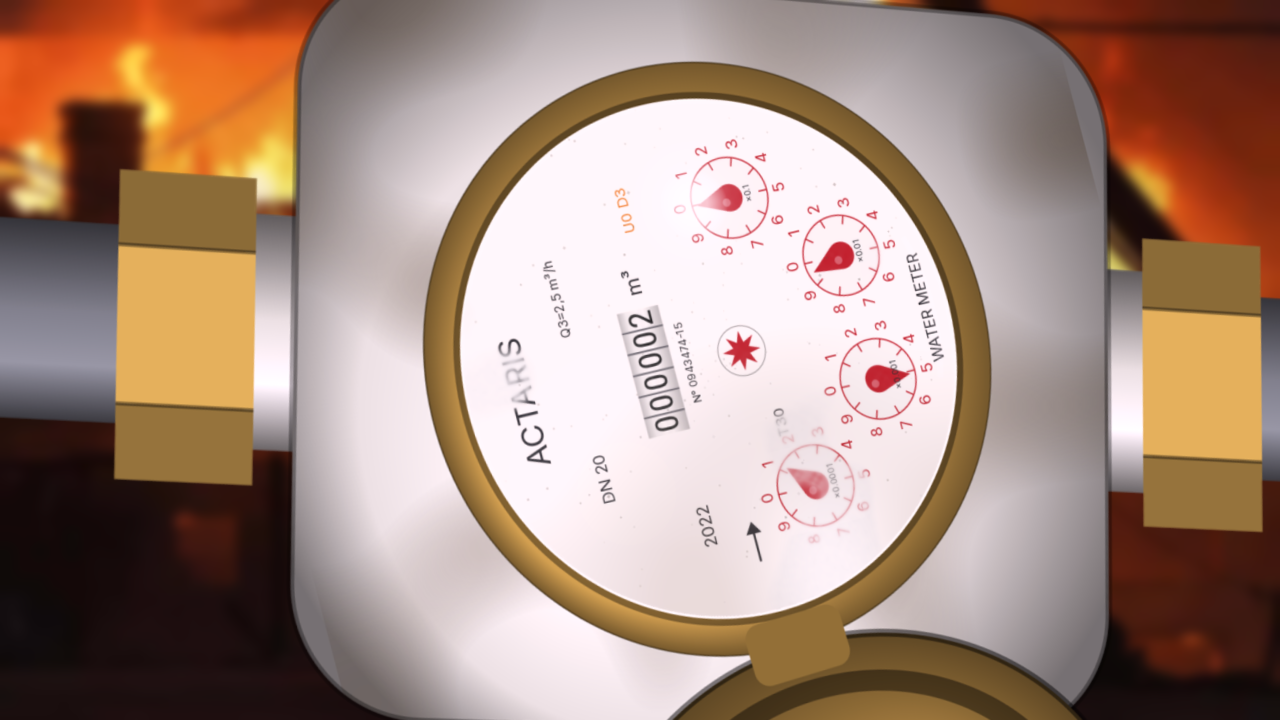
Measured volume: 1.9951 m³
